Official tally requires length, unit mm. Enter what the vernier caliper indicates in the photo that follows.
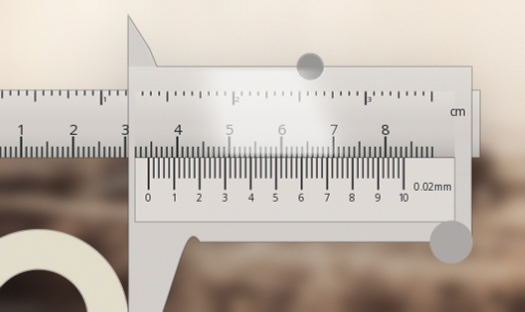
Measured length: 34.5 mm
